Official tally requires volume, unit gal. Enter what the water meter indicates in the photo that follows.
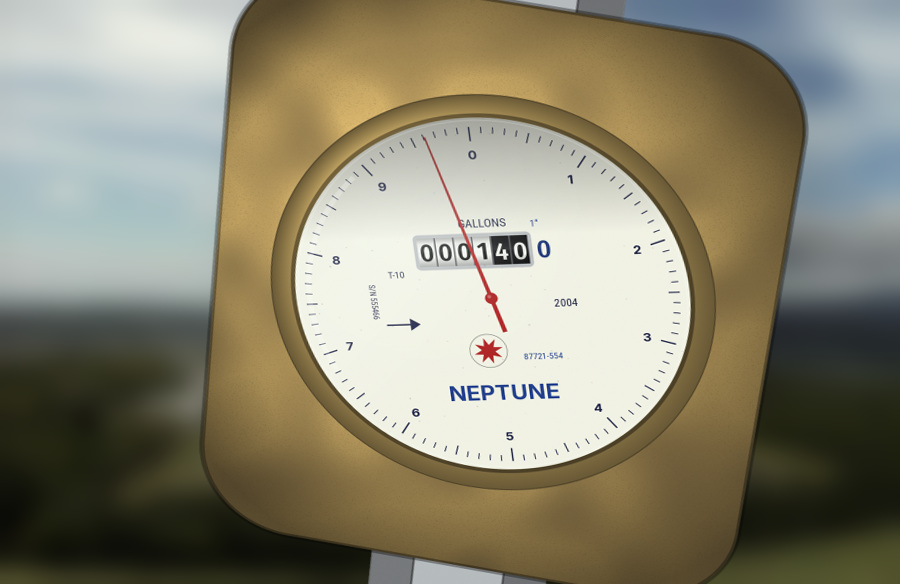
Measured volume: 1399.6 gal
